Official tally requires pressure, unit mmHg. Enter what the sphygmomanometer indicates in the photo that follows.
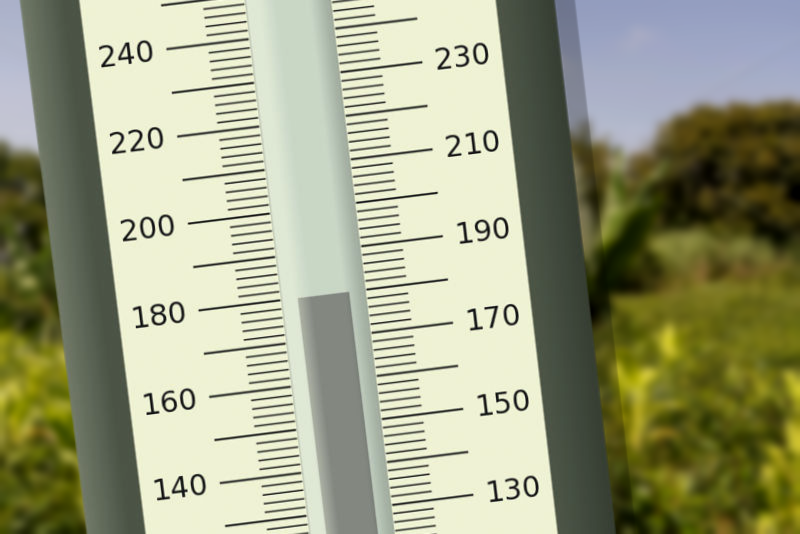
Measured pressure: 180 mmHg
